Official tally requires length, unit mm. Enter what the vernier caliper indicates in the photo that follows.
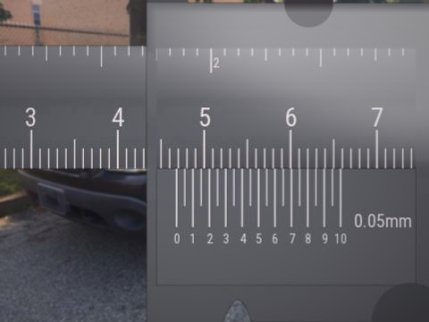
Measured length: 46.8 mm
